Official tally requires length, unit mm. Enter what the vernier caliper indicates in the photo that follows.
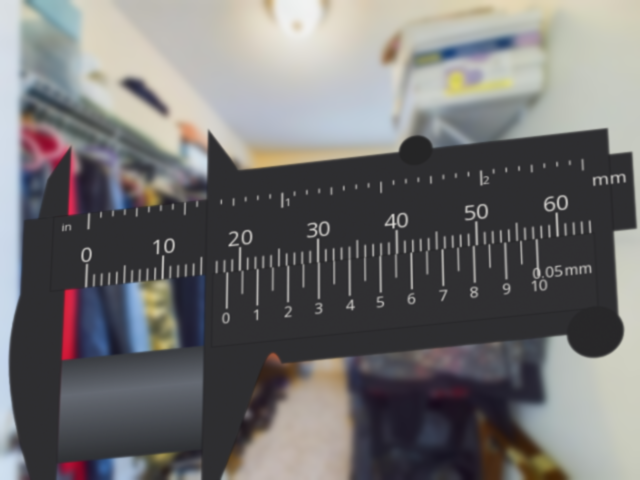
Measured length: 18.4 mm
